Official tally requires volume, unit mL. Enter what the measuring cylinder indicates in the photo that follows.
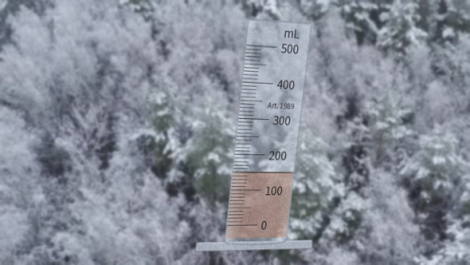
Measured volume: 150 mL
